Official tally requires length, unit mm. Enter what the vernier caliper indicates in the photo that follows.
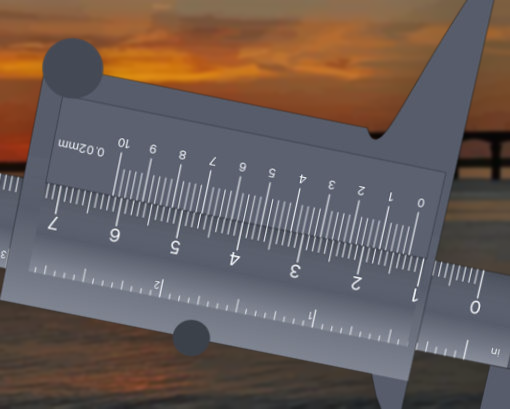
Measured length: 12.5 mm
